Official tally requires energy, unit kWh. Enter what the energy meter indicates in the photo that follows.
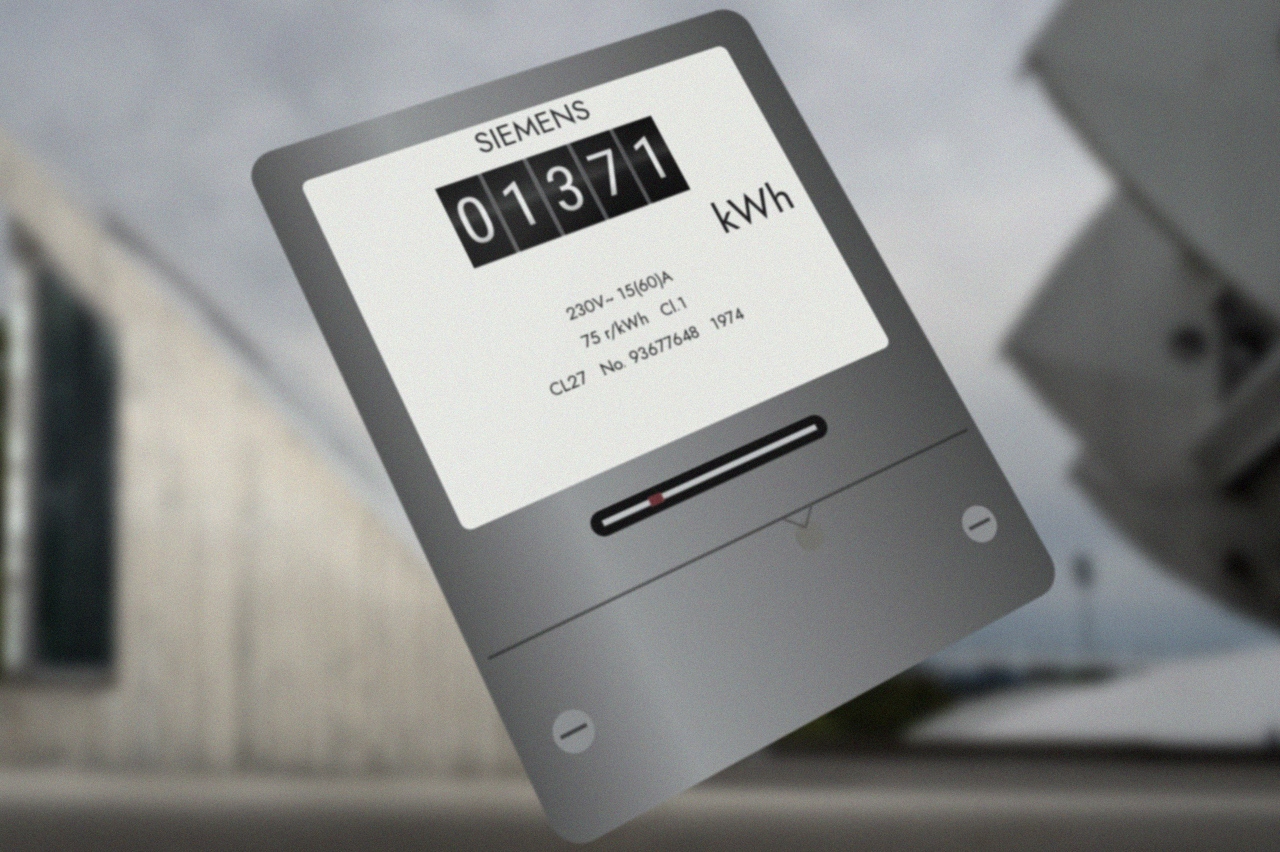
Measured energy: 1371 kWh
